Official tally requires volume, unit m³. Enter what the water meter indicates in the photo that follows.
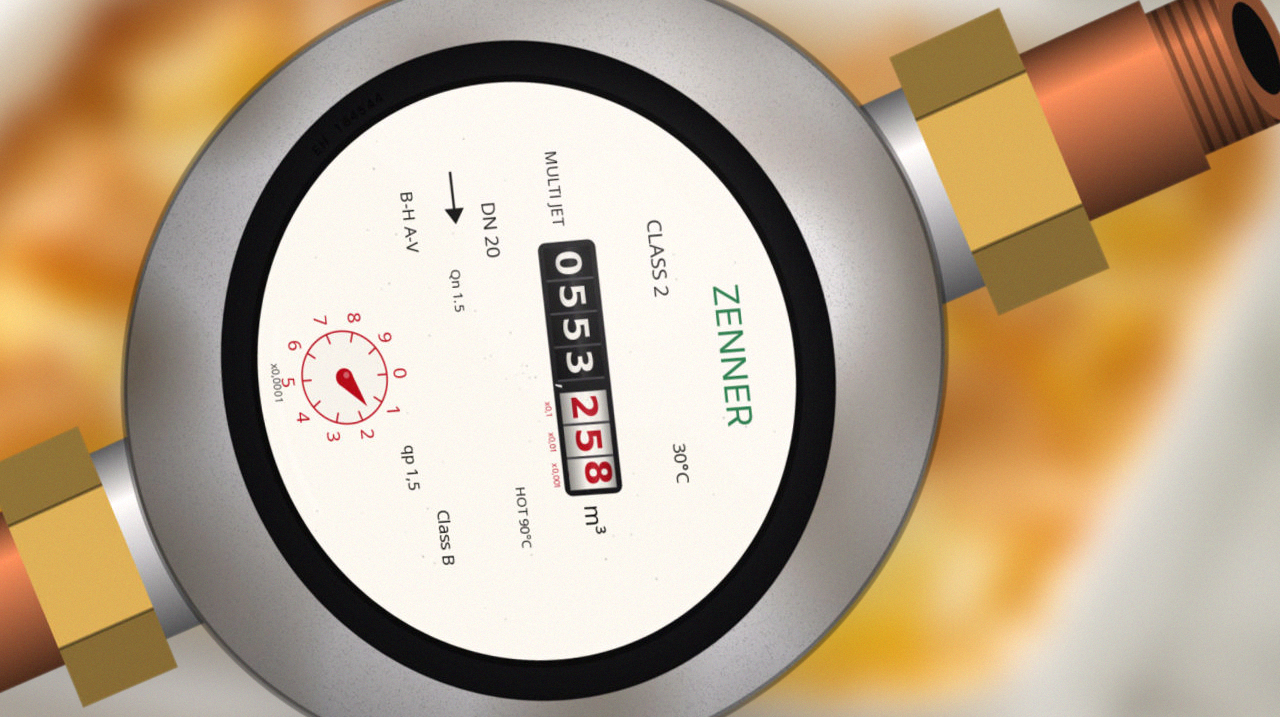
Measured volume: 553.2581 m³
